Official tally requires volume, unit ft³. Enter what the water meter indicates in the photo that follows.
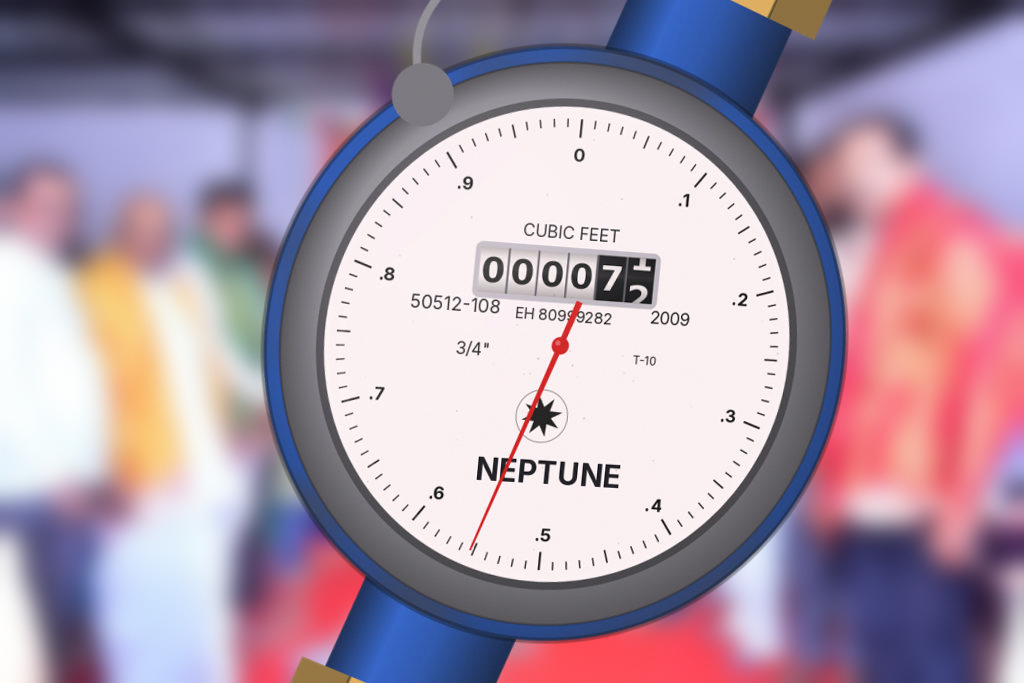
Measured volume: 71.55 ft³
